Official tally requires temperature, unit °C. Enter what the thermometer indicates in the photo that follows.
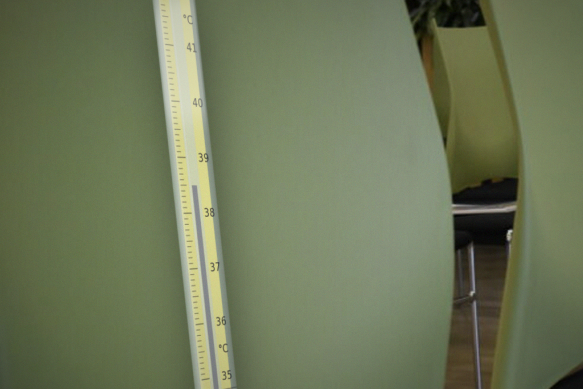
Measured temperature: 38.5 °C
